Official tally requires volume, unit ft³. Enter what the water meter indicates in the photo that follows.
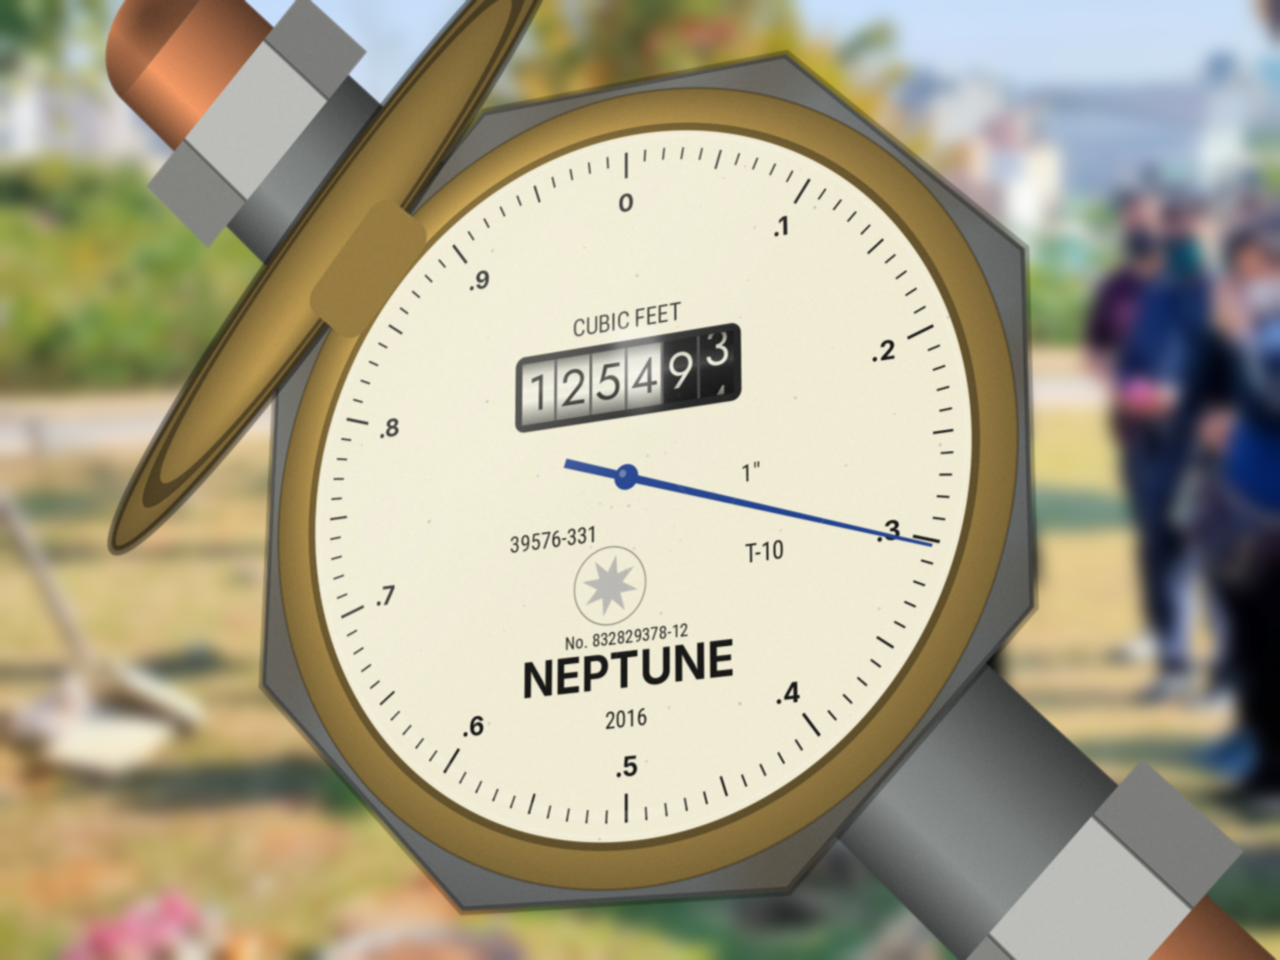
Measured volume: 125493.30 ft³
